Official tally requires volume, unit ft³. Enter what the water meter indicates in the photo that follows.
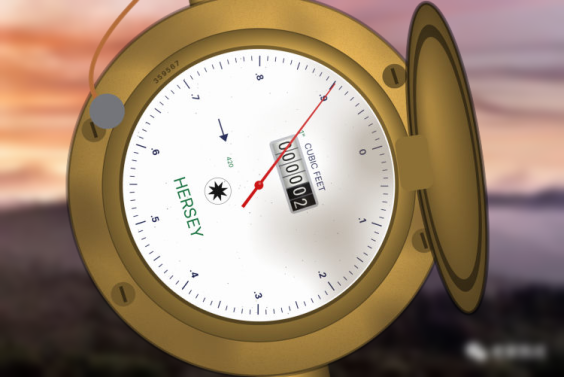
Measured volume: 1.90 ft³
